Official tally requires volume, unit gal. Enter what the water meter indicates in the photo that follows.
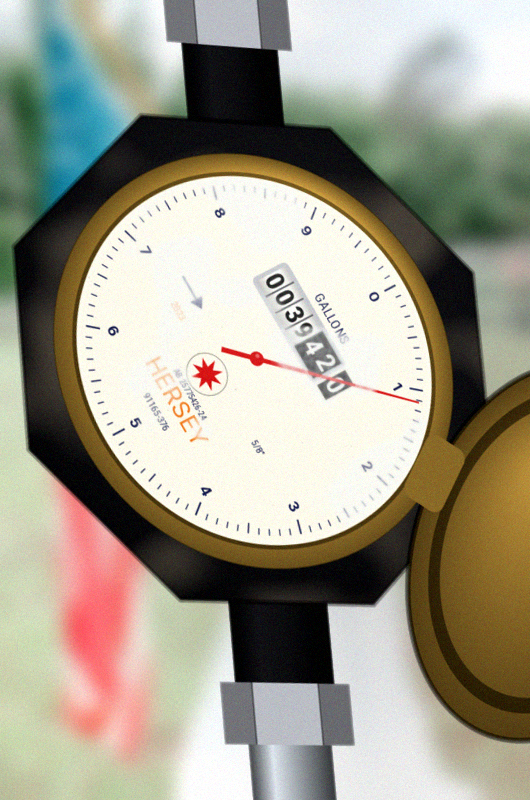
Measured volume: 39421.1 gal
